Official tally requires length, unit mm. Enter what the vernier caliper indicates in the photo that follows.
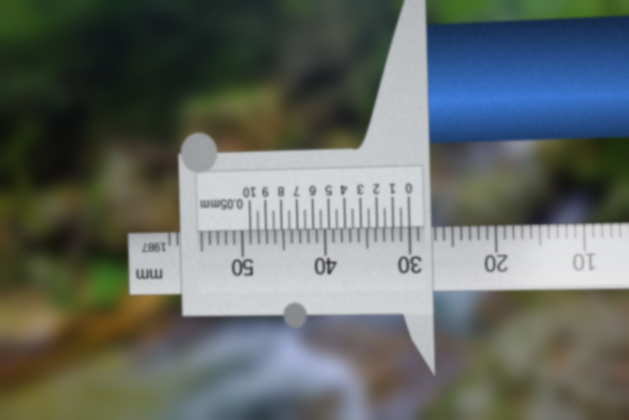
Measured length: 30.0 mm
